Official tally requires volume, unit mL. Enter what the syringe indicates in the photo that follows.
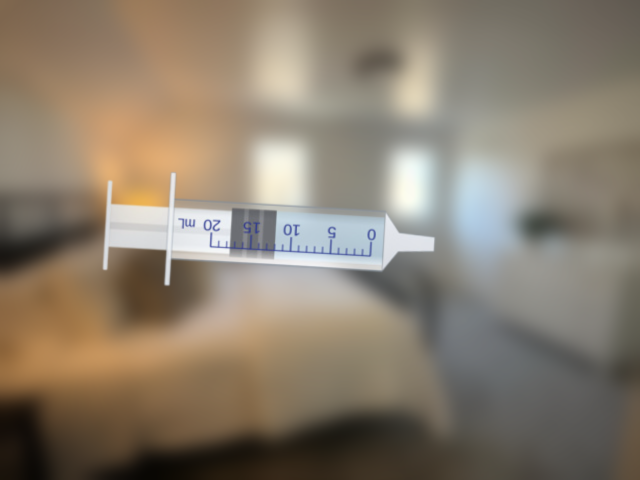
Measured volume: 12 mL
